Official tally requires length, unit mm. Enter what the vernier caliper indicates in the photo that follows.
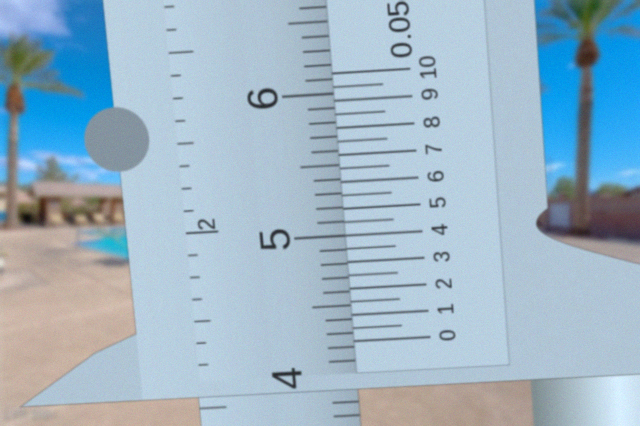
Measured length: 42.4 mm
